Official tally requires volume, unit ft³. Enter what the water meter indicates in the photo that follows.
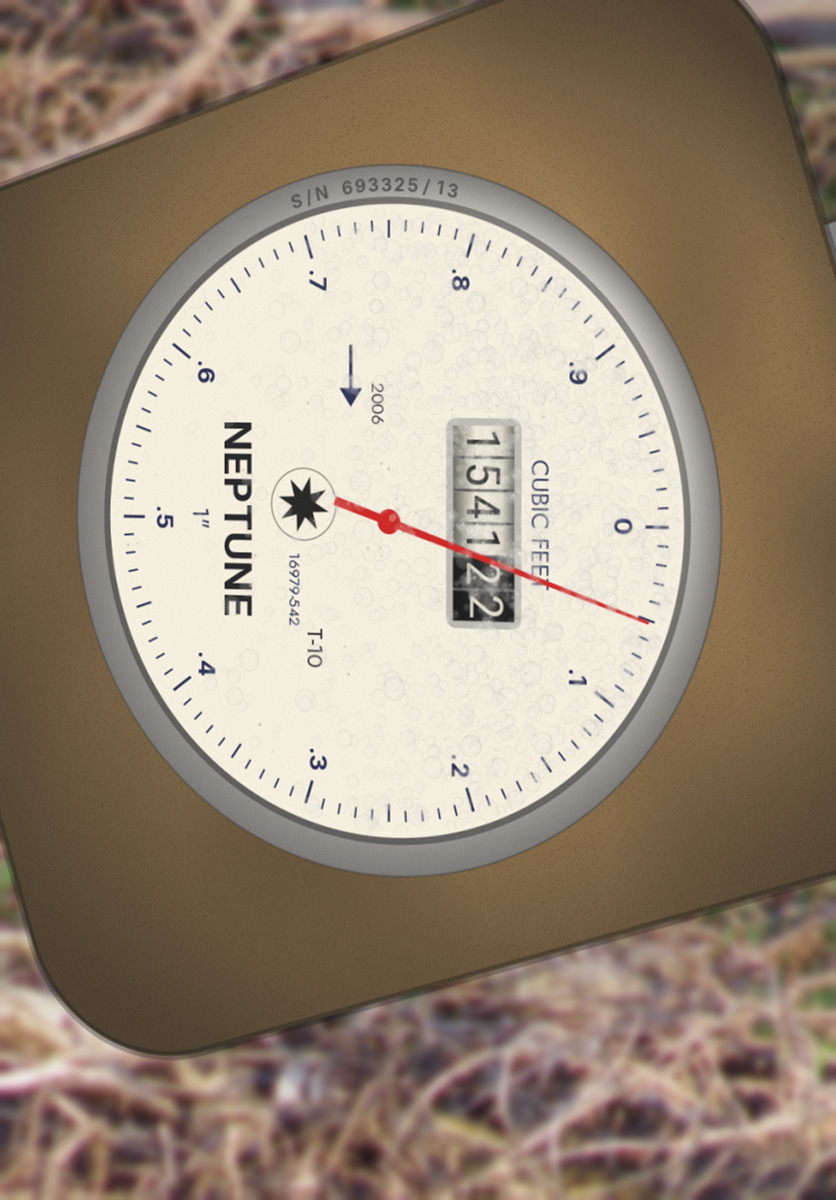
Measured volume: 154122.05 ft³
